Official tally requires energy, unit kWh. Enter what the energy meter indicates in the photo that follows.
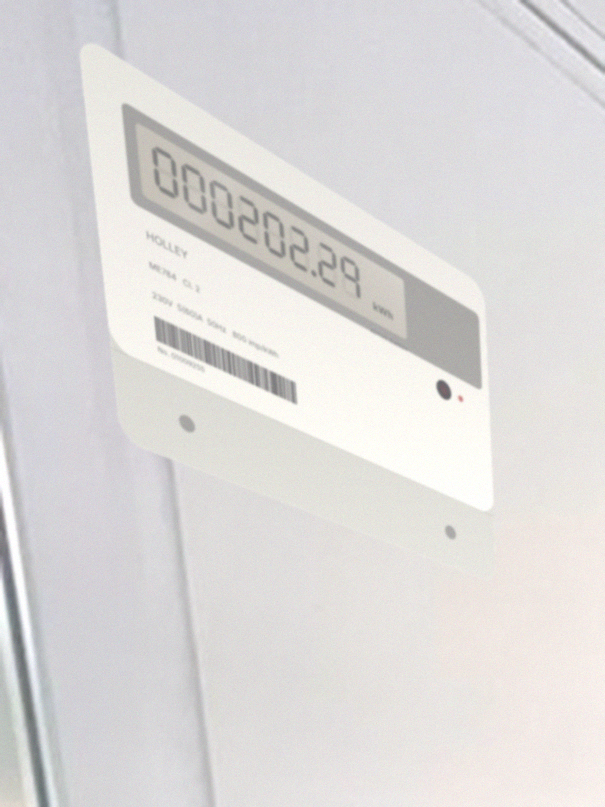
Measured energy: 202.29 kWh
